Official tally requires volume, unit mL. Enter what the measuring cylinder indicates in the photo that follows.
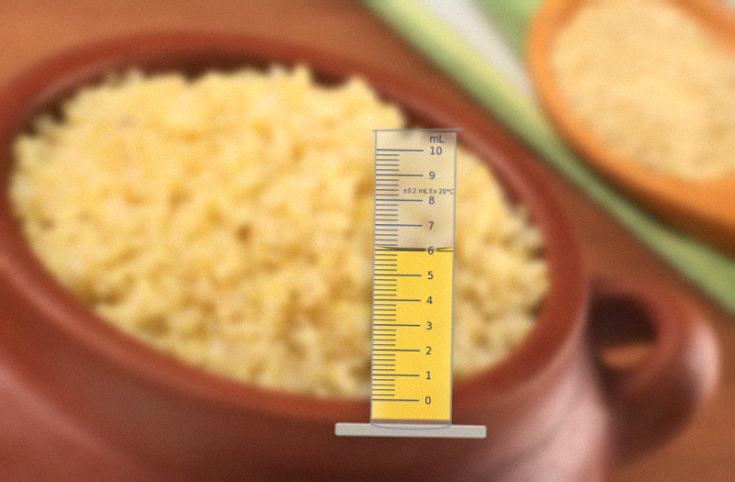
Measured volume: 6 mL
